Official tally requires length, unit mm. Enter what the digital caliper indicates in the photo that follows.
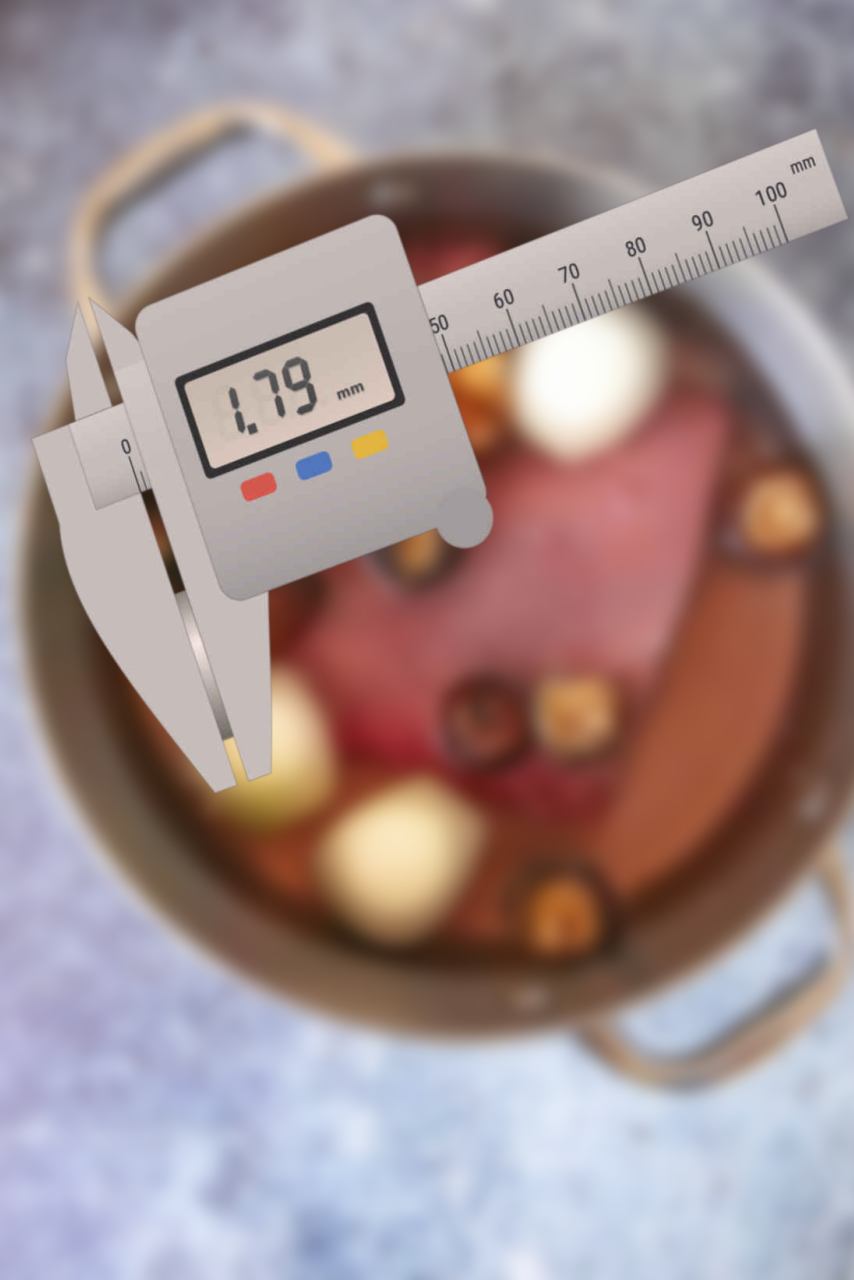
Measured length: 1.79 mm
